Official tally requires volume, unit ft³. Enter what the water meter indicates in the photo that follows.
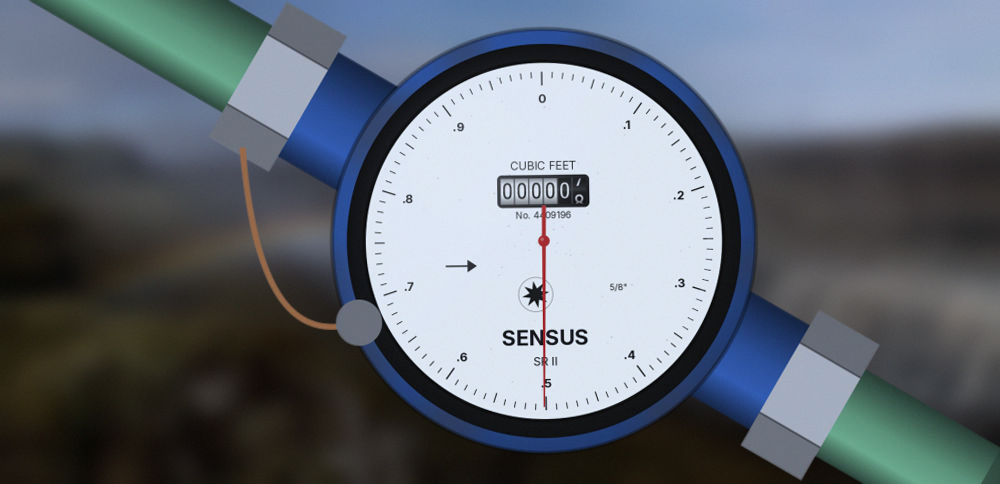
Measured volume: 7.50 ft³
